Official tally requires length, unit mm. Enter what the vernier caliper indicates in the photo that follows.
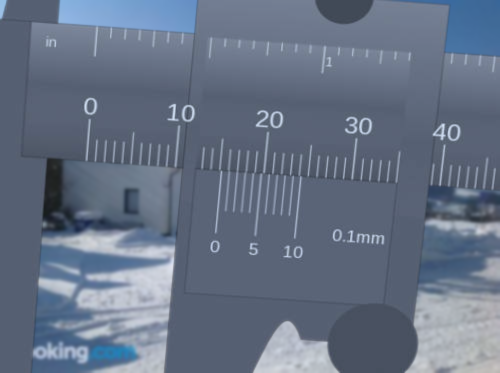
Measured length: 15.2 mm
